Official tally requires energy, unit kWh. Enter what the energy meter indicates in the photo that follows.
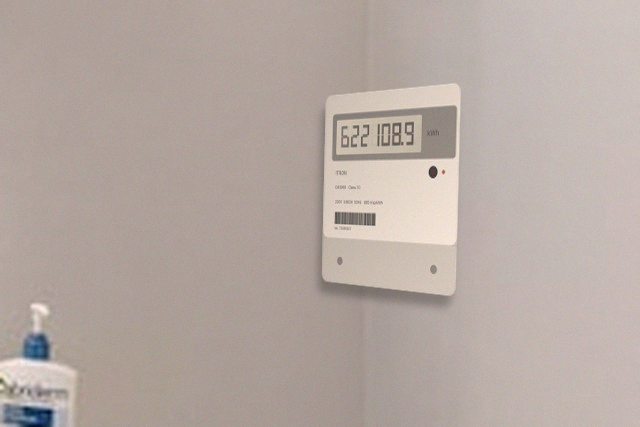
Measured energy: 622108.9 kWh
